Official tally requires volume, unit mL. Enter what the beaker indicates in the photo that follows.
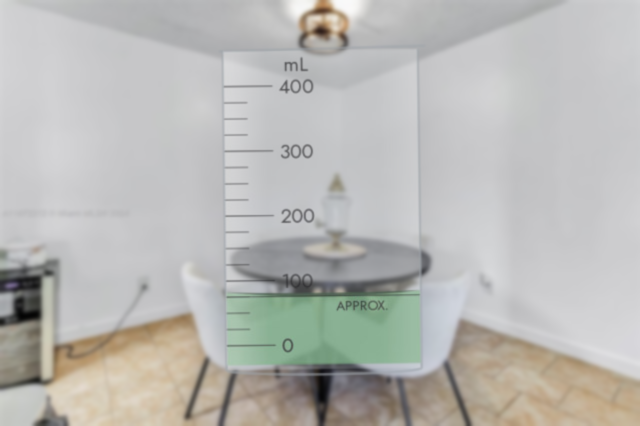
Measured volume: 75 mL
